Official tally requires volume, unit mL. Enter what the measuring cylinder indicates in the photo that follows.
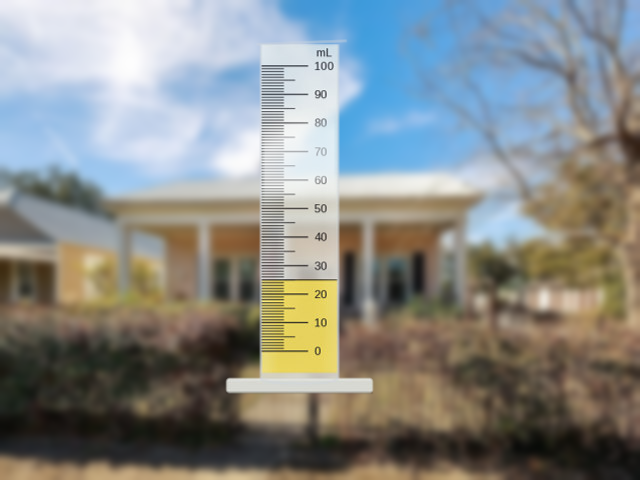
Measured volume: 25 mL
